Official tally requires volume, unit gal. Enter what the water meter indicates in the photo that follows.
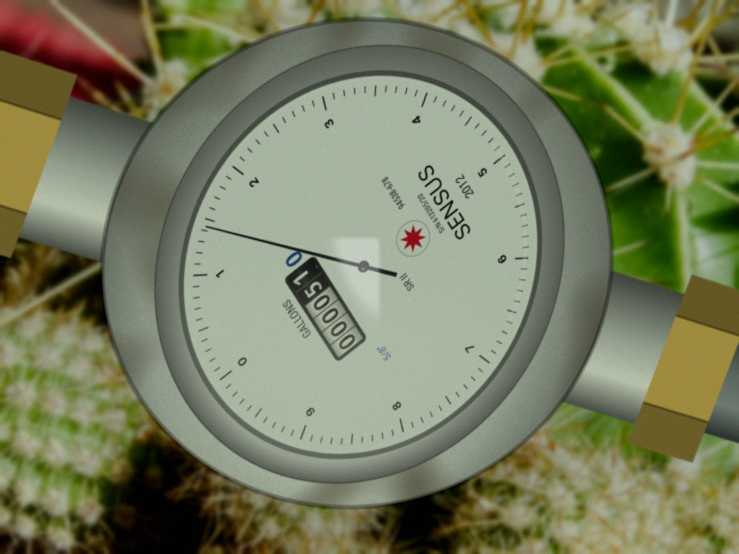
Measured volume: 511.4 gal
